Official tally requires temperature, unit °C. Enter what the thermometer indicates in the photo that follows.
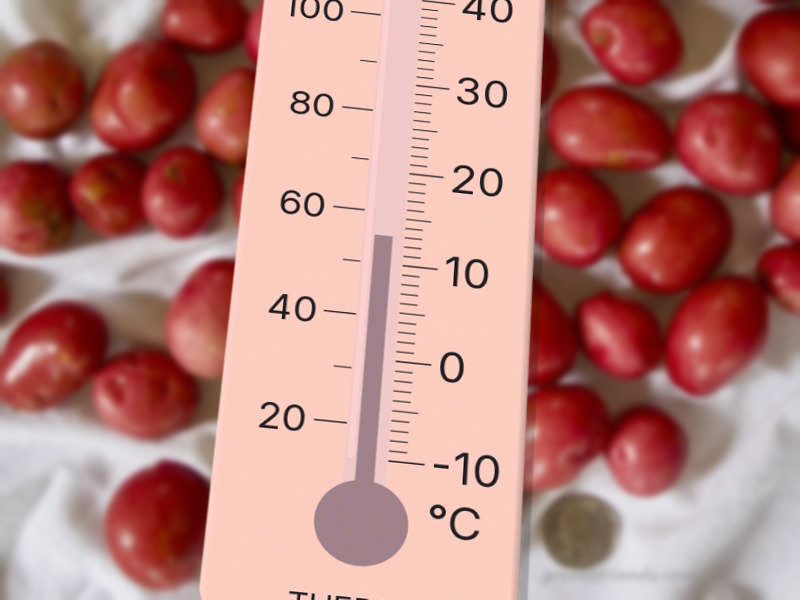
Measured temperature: 13 °C
